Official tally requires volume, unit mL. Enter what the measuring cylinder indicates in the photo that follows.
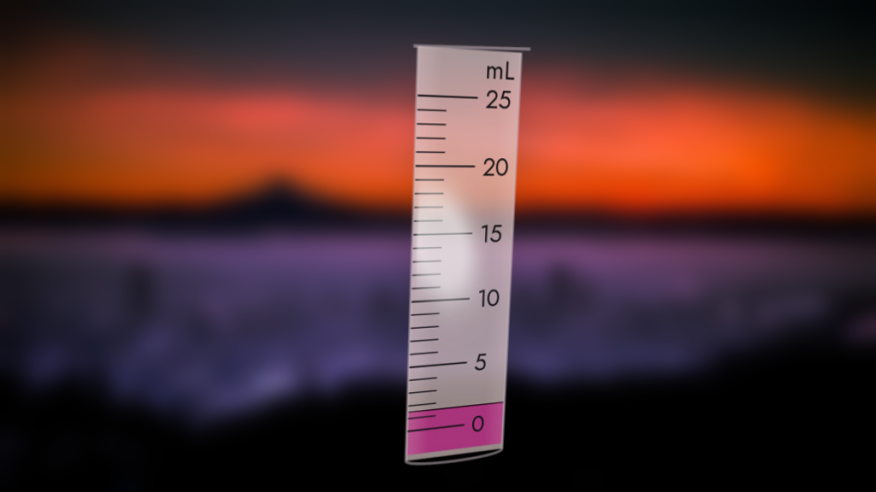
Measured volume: 1.5 mL
